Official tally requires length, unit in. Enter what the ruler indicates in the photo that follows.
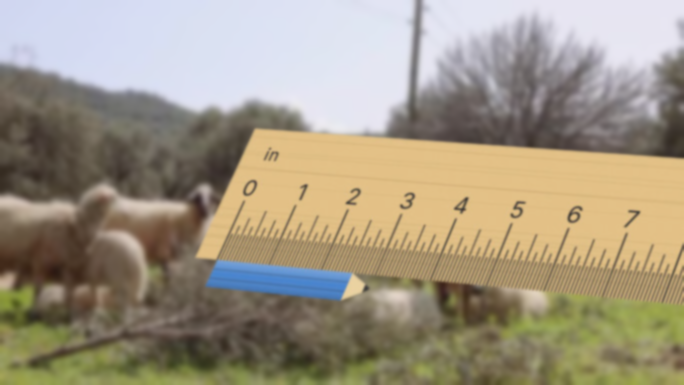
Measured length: 3 in
